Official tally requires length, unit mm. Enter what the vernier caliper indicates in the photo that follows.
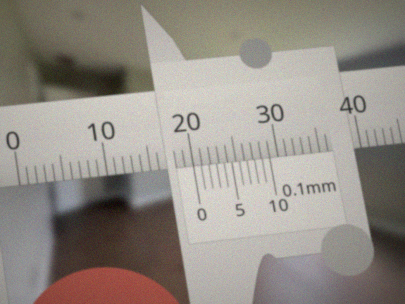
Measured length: 20.0 mm
